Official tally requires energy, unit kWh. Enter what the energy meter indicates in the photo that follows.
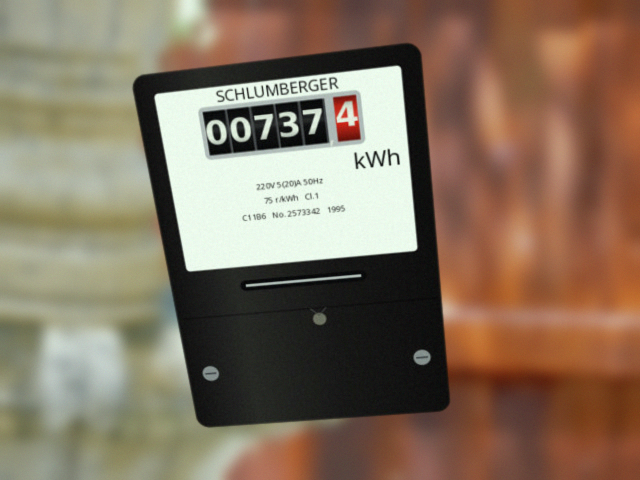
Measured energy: 737.4 kWh
